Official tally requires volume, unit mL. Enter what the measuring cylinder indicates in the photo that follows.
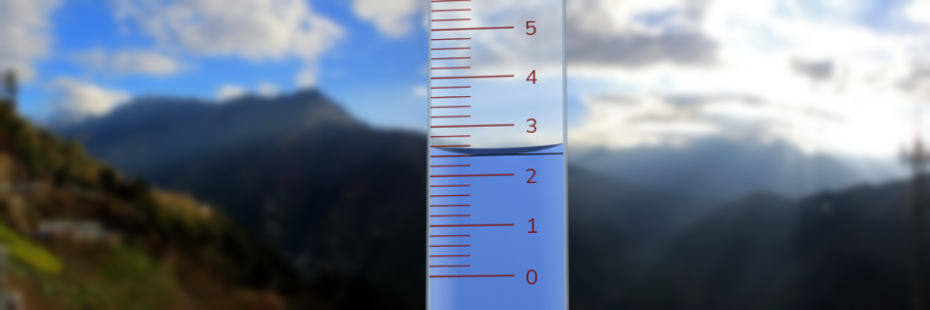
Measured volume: 2.4 mL
